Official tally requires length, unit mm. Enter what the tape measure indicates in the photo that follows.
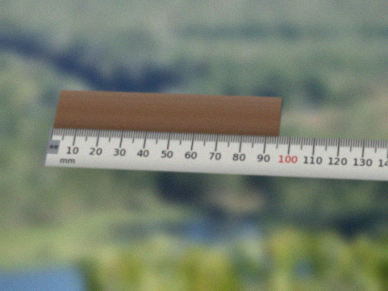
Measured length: 95 mm
